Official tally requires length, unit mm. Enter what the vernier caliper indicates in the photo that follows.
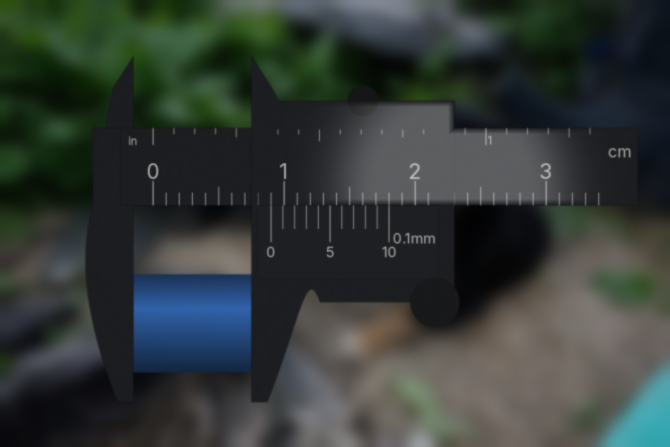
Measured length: 9.0 mm
